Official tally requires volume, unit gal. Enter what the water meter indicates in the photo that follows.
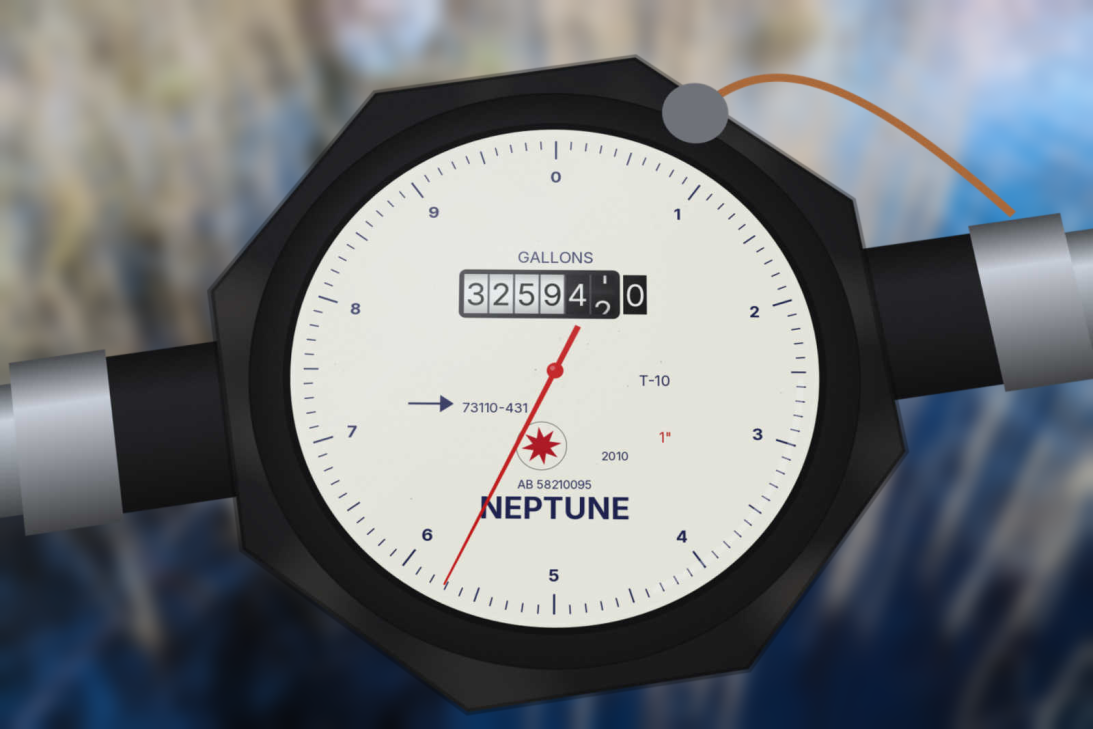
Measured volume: 3259415.7 gal
